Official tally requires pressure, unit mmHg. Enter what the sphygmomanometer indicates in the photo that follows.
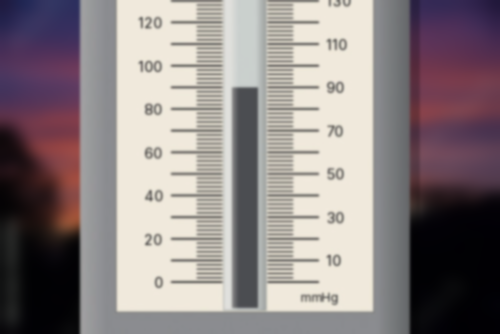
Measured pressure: 90 mmHg
